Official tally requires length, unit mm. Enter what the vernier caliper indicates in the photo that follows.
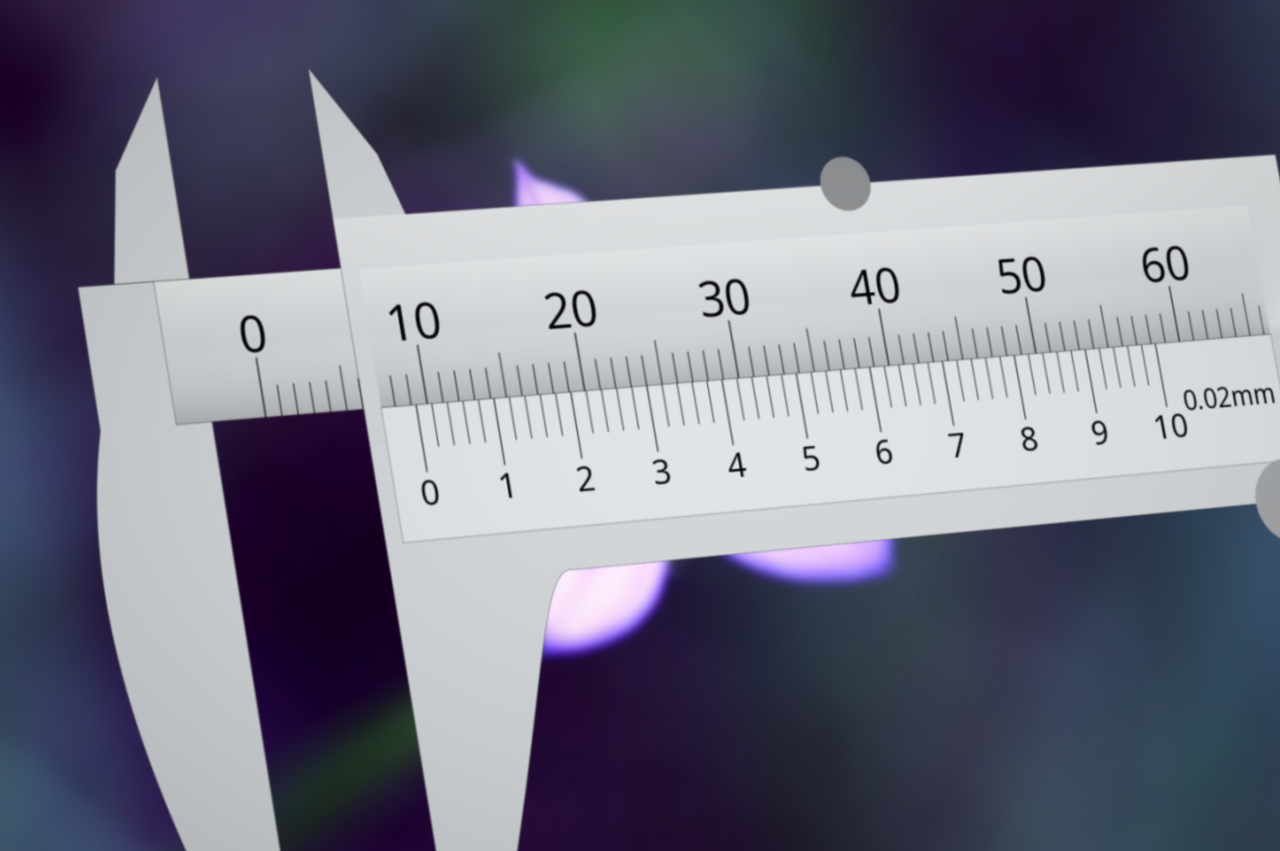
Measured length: 9.3 mm
